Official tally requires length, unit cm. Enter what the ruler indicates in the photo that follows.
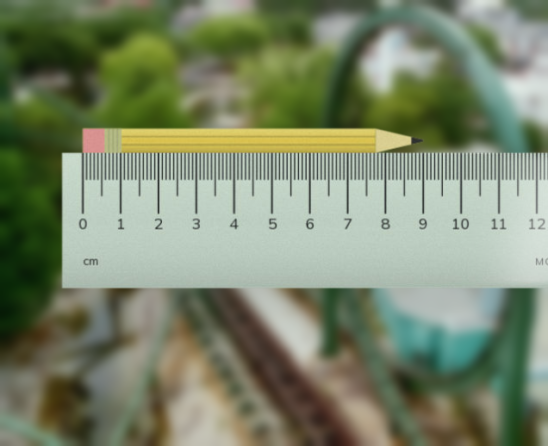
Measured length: 9 cm
